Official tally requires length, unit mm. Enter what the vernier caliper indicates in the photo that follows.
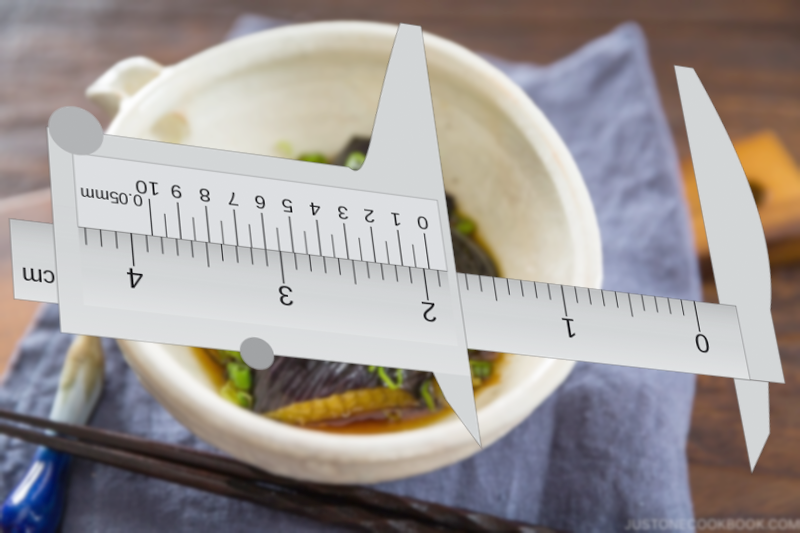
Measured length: 19.6 mm
